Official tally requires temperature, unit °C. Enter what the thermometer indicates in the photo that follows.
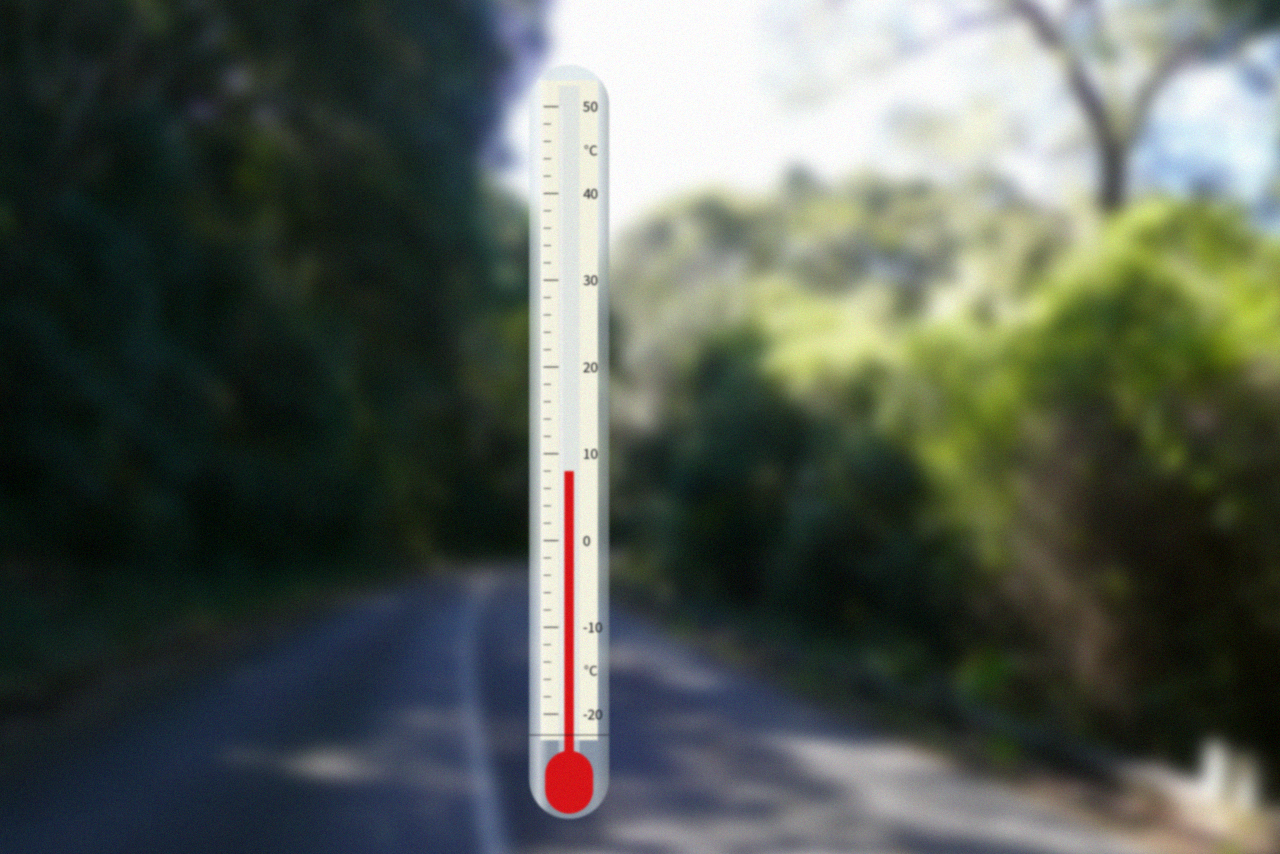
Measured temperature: 8 °C
